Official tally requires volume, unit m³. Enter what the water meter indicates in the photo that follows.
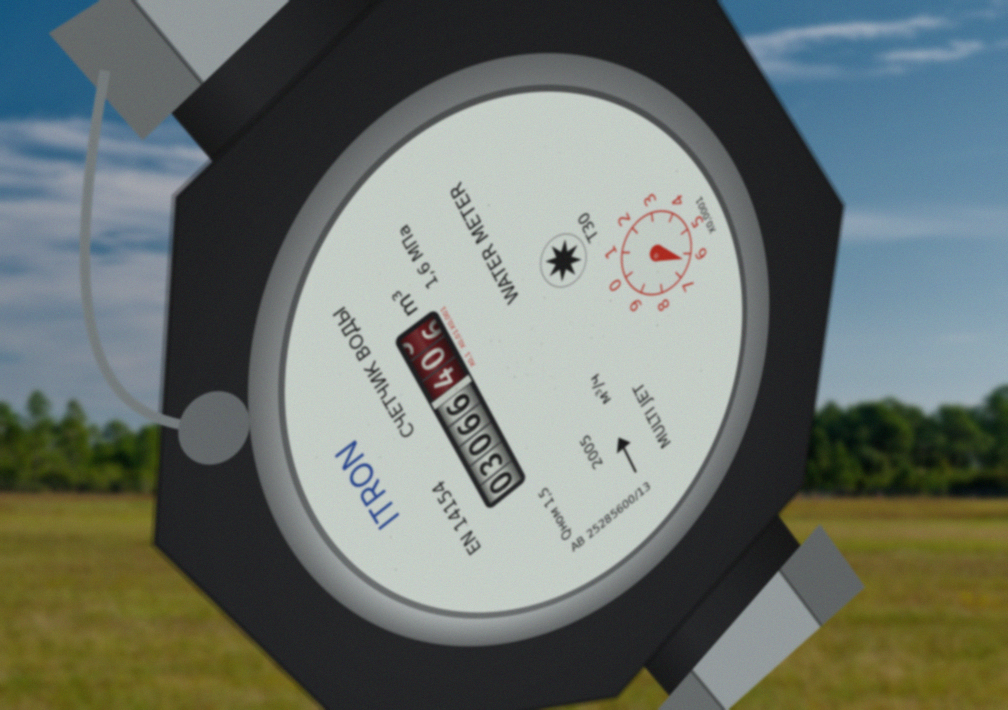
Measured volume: 3066.4056 m³
